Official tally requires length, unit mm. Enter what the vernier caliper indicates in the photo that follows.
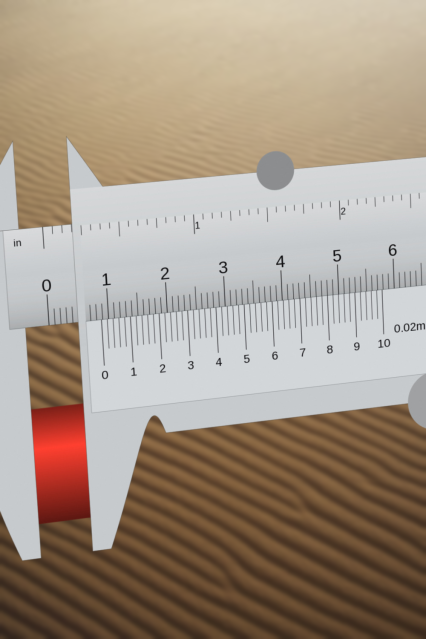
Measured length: 8.8 mm
